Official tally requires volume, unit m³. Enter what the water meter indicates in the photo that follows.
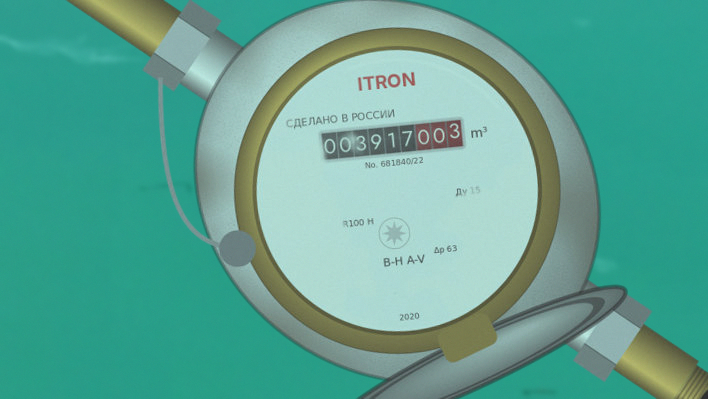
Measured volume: 3917.003 m³
